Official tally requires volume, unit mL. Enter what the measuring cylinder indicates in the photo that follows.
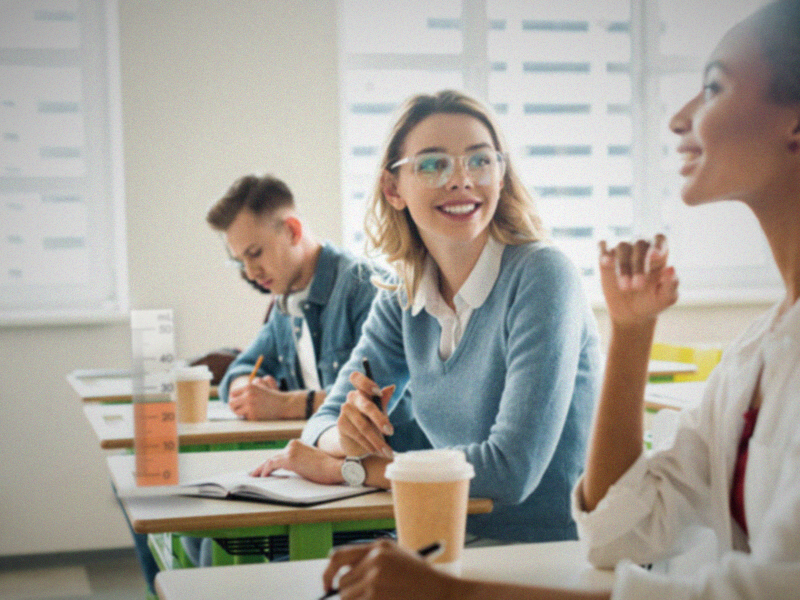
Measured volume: 25 mL
